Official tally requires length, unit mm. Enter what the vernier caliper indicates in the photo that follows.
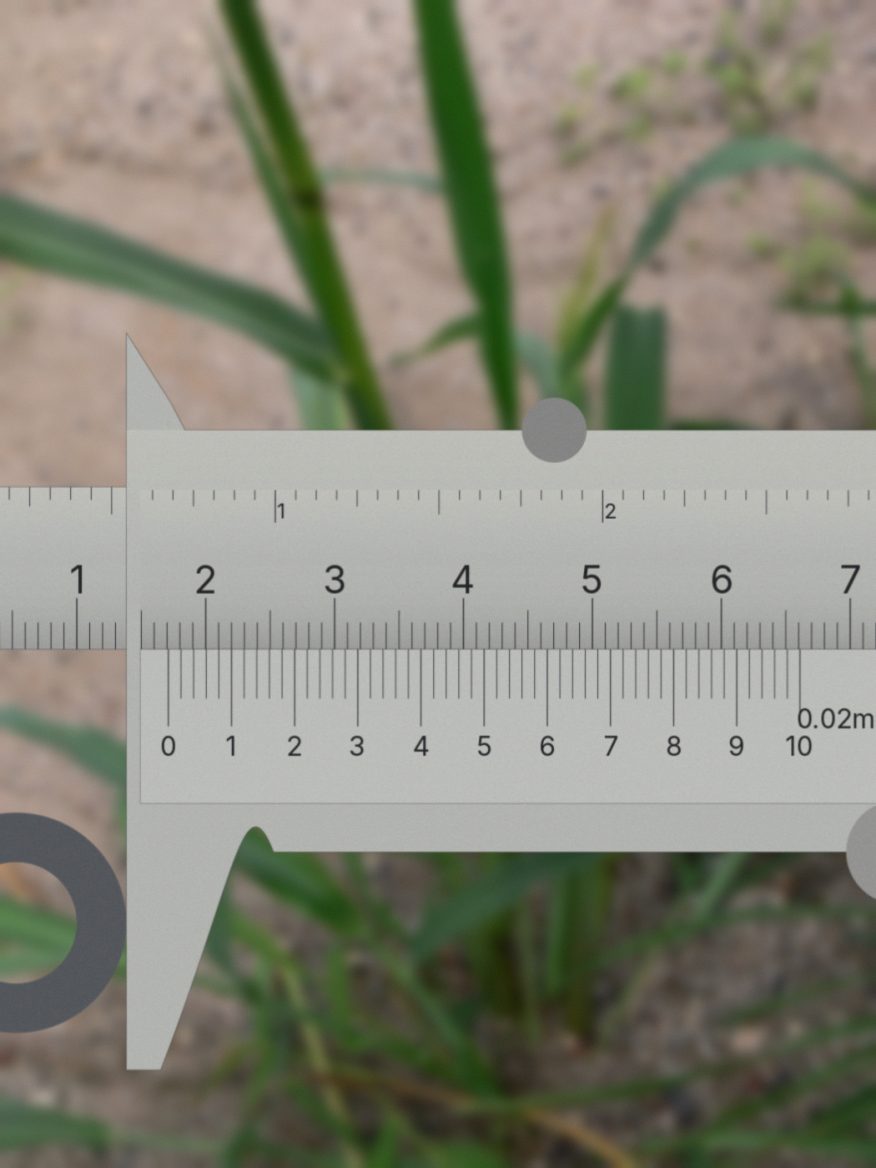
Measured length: 17.1 mm
